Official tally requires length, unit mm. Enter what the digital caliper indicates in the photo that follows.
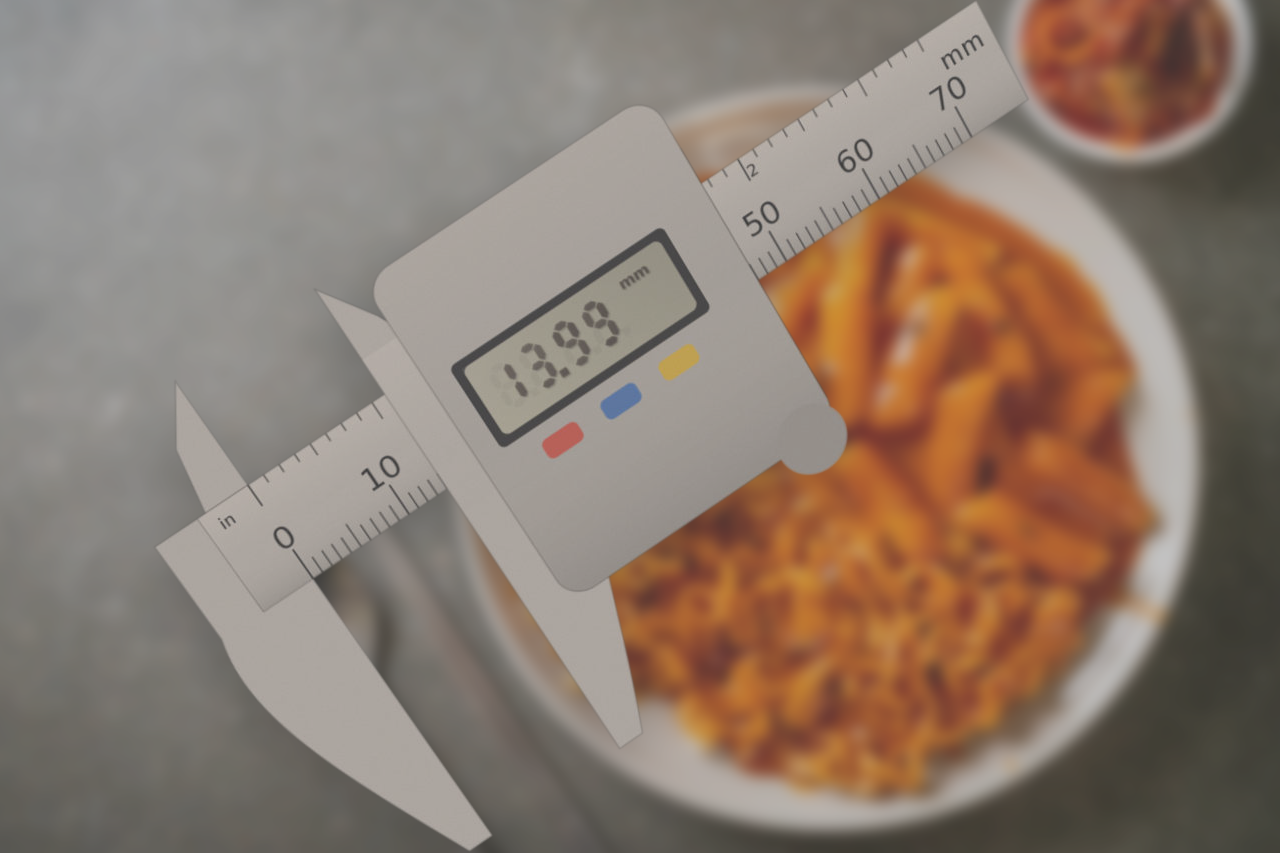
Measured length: 13.99 mm
